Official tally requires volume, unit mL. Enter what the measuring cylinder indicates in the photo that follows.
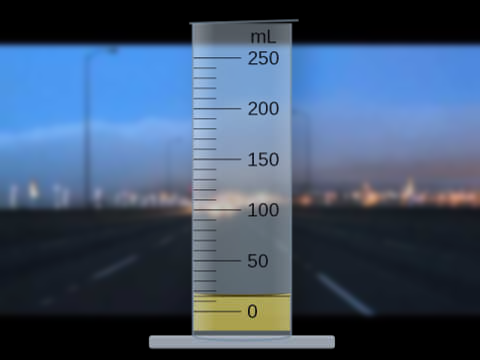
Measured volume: 15 mL
